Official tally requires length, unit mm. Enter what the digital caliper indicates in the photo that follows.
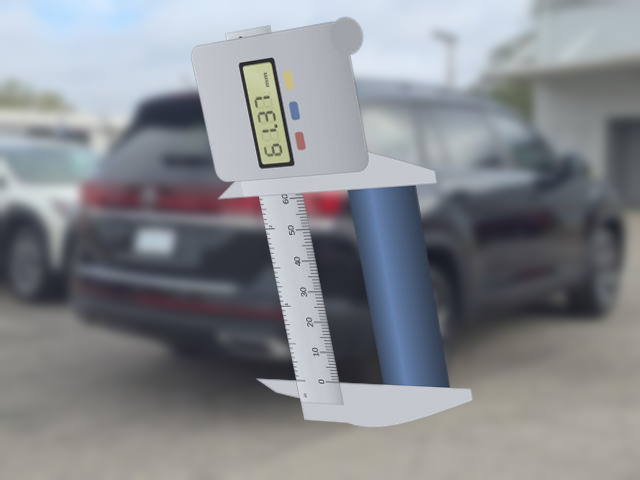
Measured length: 61.37 mm
